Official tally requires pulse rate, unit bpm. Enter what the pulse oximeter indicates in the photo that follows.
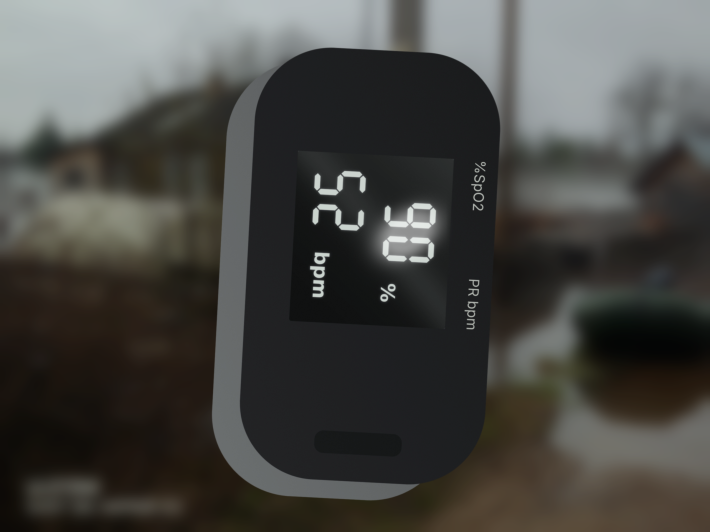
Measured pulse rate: 52 bpm
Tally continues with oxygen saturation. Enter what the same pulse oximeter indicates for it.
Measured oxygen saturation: 90 %
